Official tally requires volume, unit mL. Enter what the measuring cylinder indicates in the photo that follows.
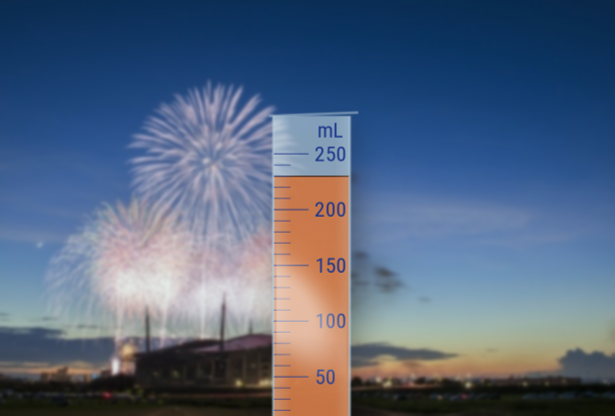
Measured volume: 230 mL
